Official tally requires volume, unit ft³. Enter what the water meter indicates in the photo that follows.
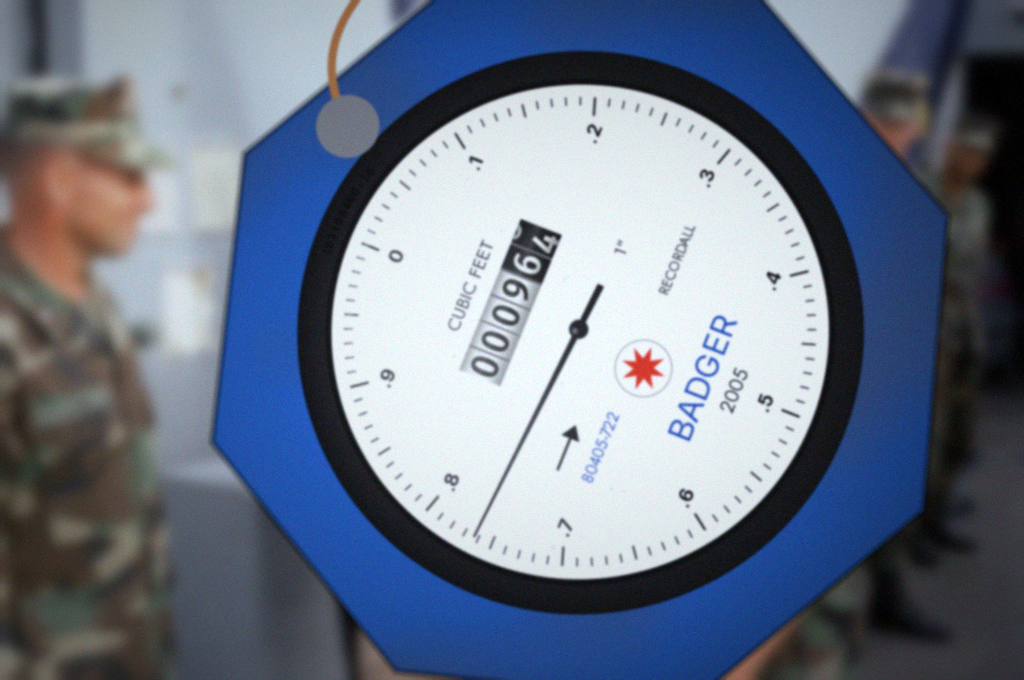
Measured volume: 963.76 ft³
